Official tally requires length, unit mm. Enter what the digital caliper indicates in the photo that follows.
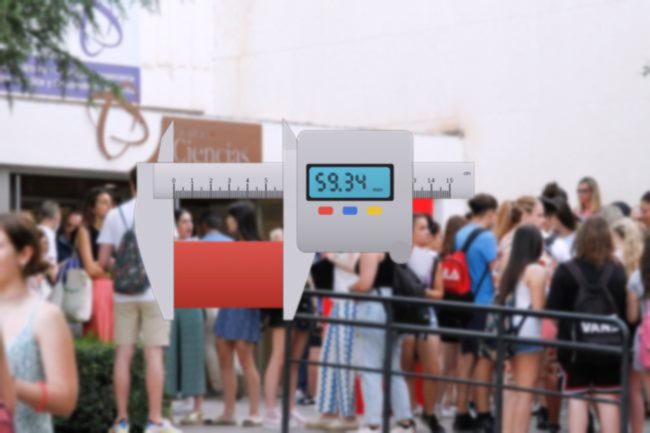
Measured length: 59.34 mm
